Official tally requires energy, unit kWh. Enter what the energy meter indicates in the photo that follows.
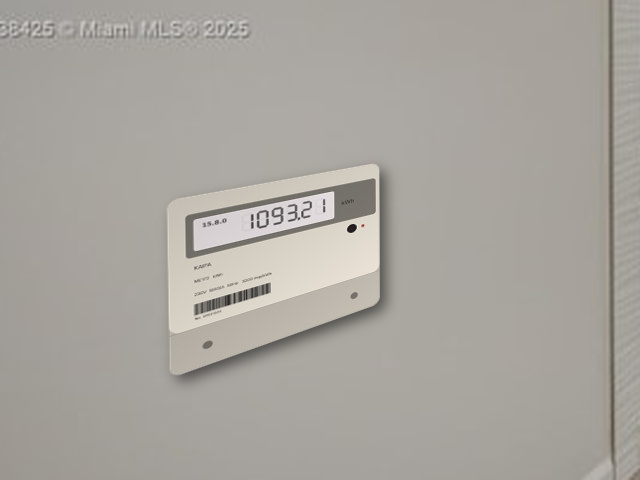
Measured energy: 1093.21 kWh
